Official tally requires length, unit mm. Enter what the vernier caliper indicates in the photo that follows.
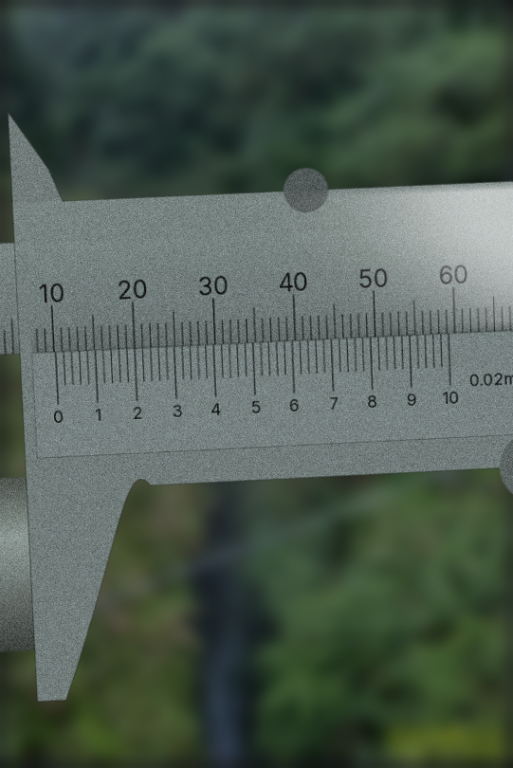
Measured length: 10.2 mm
